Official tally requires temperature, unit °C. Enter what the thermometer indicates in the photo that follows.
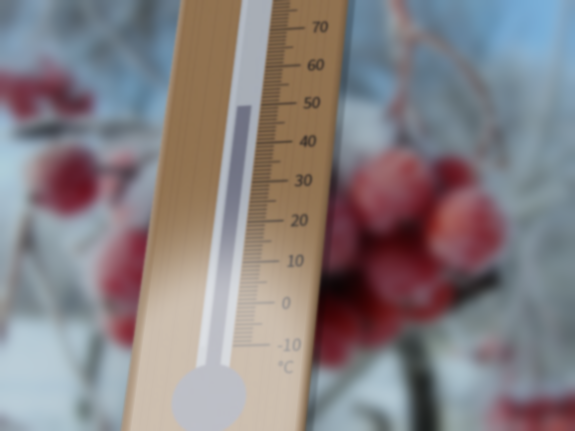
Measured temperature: 50 °C
